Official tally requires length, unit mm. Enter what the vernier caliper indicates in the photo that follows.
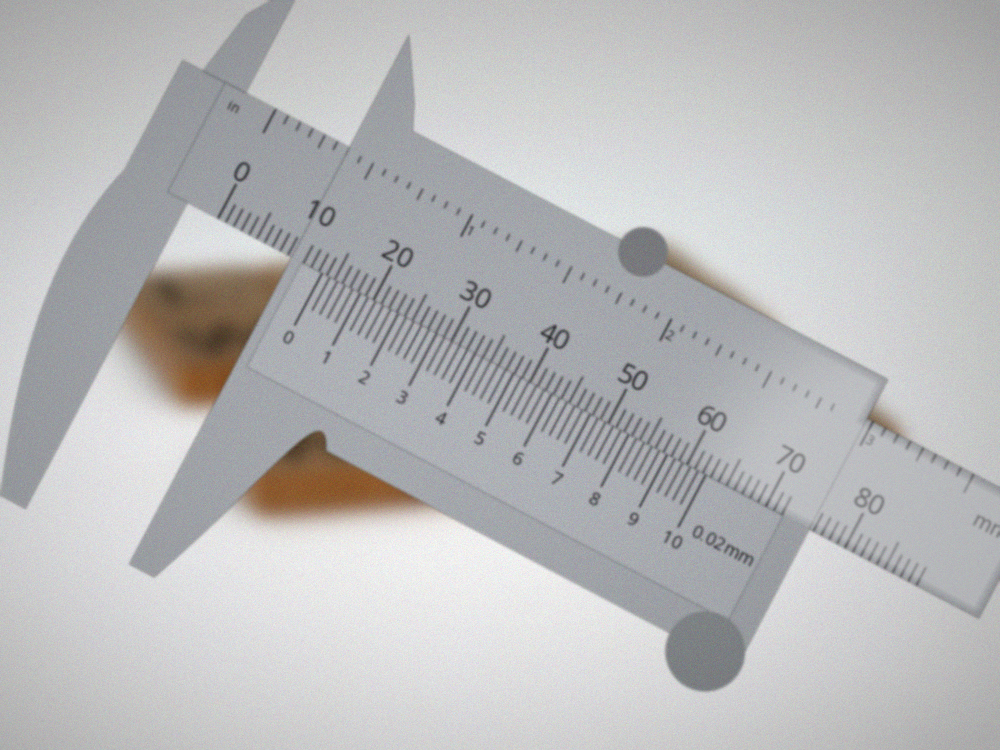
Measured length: 13.4 mm
